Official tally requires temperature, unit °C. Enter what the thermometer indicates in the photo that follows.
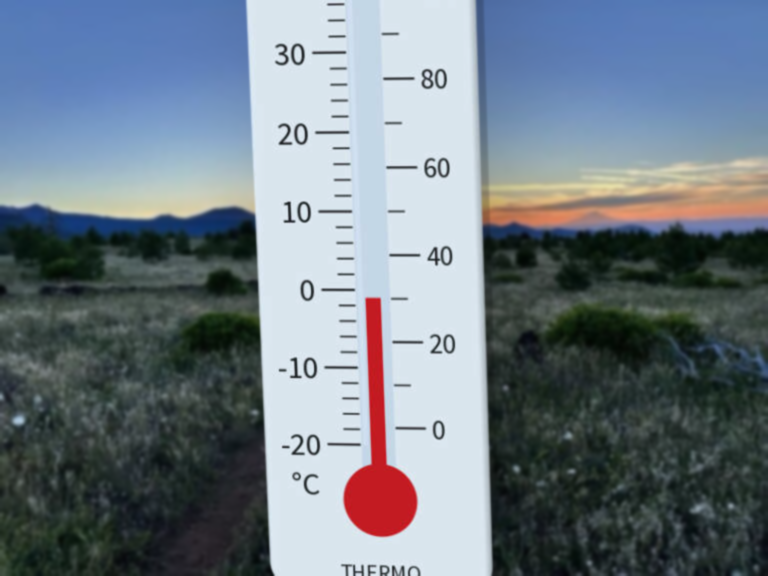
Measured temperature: -1 °C
